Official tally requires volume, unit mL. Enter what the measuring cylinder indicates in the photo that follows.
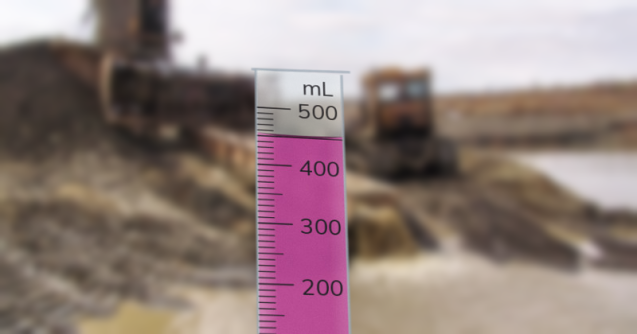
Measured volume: 450 mL
